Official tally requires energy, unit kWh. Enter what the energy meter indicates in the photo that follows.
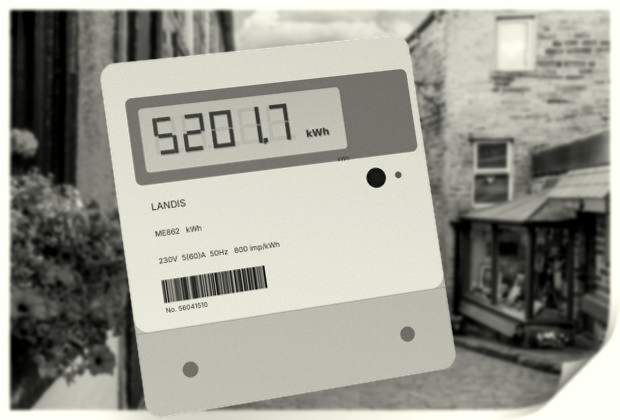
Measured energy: 5201.7 kWh
